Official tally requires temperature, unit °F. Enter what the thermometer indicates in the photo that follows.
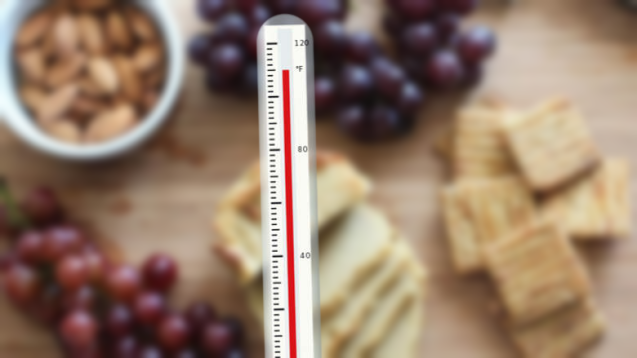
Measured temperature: 110 °F
